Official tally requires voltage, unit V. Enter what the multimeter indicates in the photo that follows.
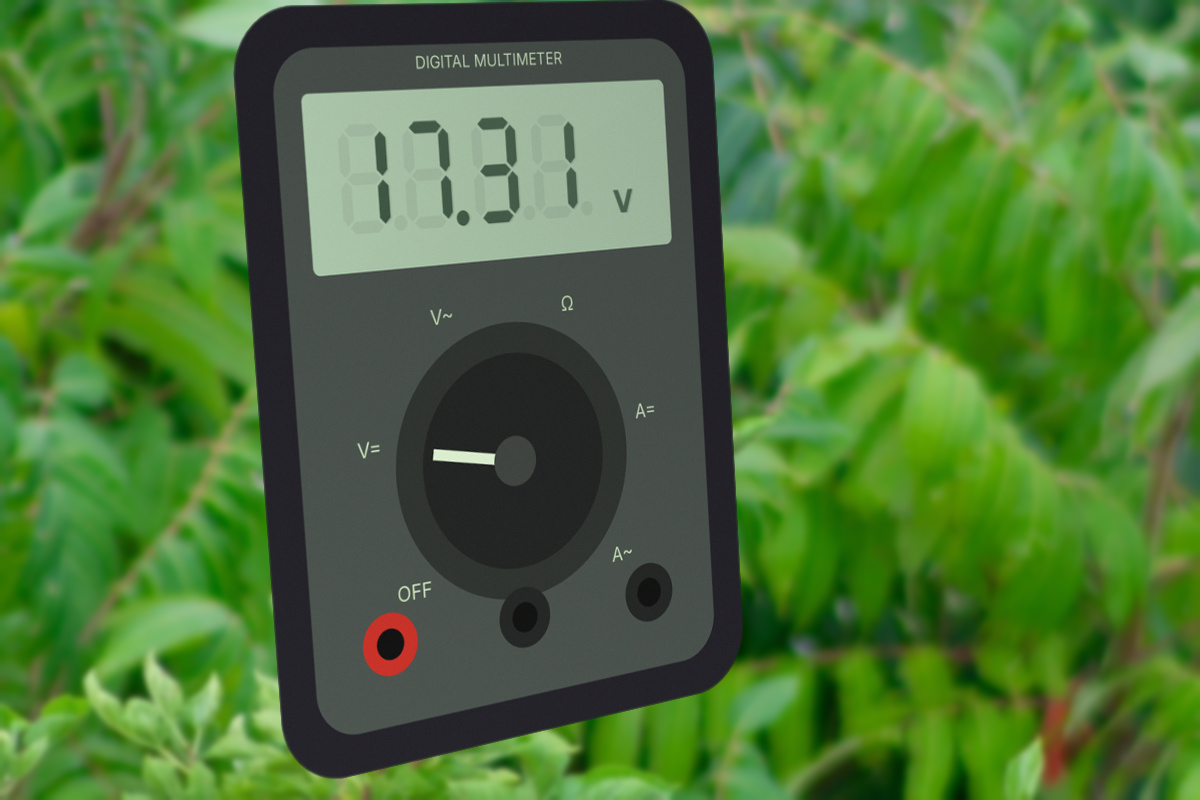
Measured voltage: 17.31 V
